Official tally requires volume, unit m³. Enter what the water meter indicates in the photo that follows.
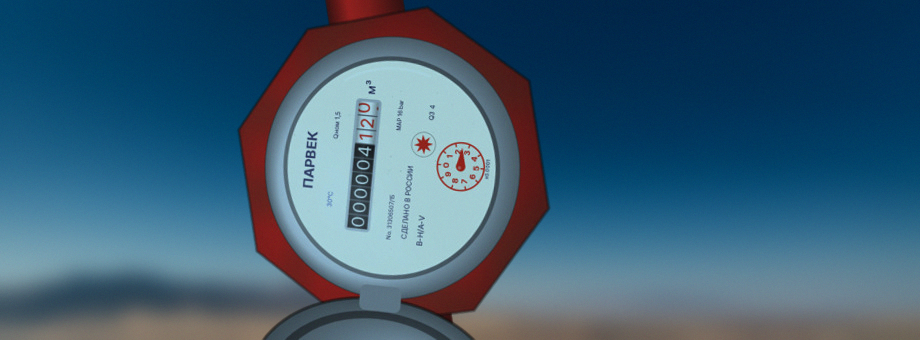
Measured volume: 4.1202 m³
